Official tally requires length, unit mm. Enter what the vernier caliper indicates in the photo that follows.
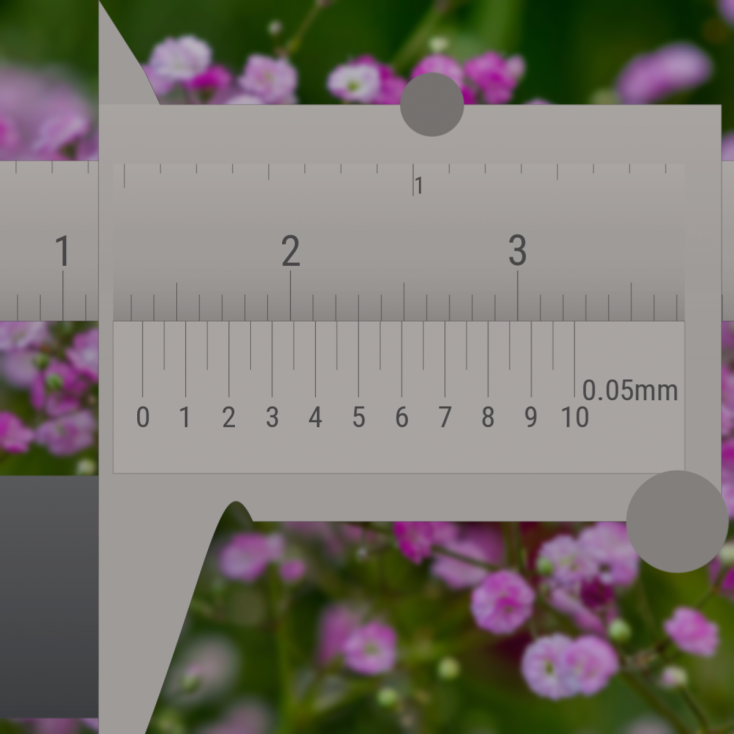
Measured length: 13.50 mm
